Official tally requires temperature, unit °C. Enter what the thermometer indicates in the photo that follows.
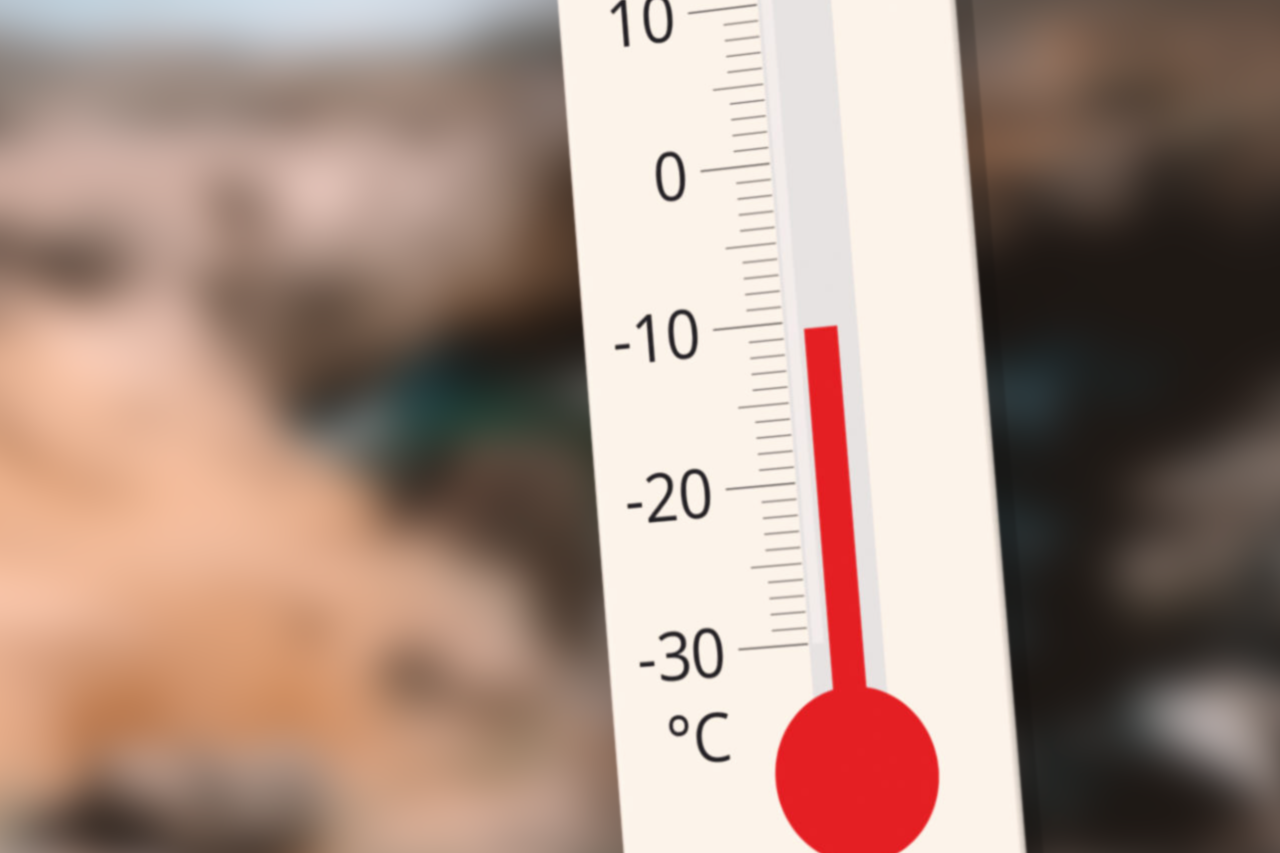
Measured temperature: -10.5 °C
